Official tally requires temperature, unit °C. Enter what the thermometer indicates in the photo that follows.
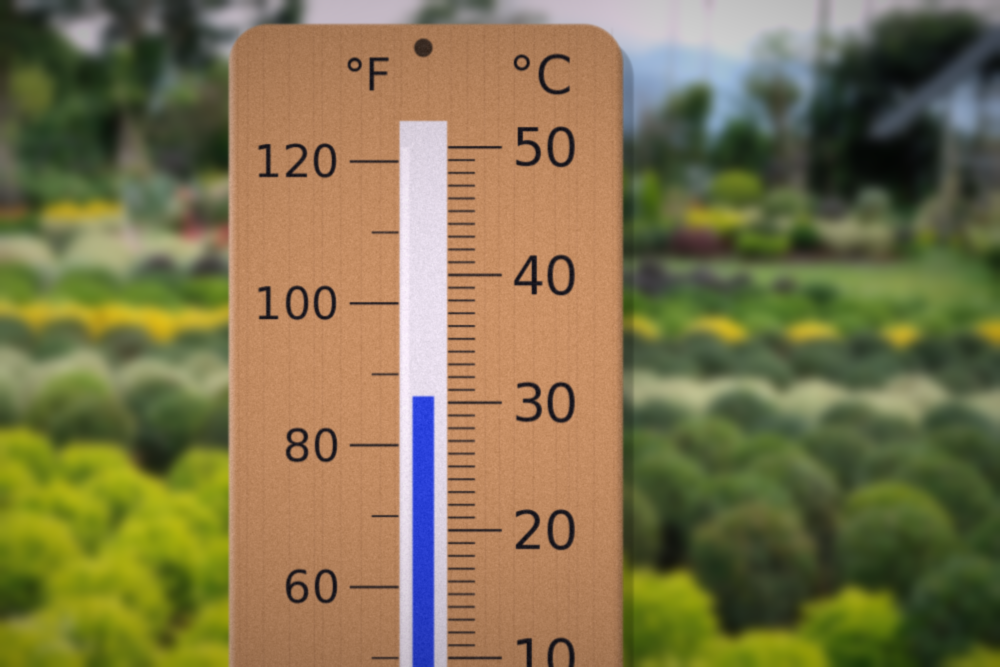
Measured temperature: 30.5 °C
